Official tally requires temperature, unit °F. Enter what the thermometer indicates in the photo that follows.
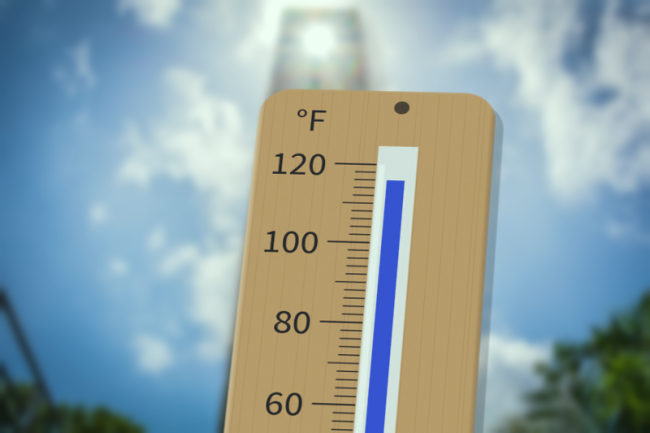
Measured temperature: 116 °F
